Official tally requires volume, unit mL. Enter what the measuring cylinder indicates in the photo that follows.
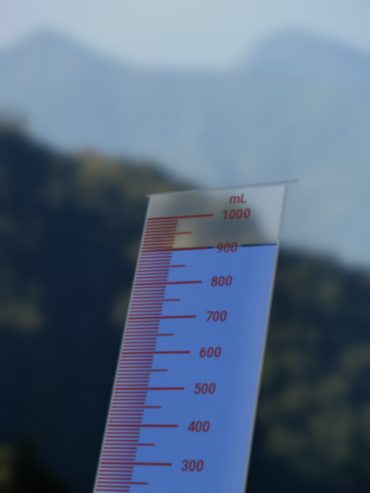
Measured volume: 900 mL
